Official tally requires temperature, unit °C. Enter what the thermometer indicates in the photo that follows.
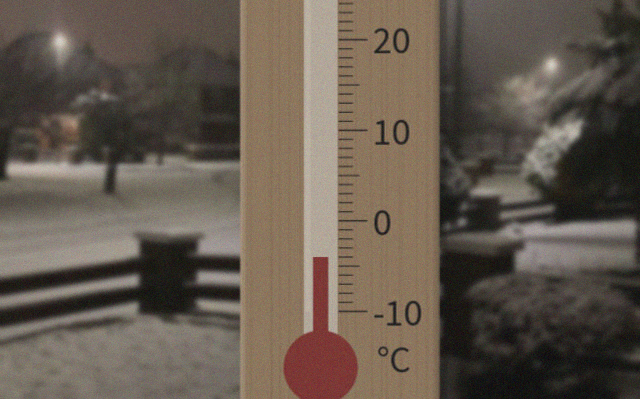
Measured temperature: -4 °C
